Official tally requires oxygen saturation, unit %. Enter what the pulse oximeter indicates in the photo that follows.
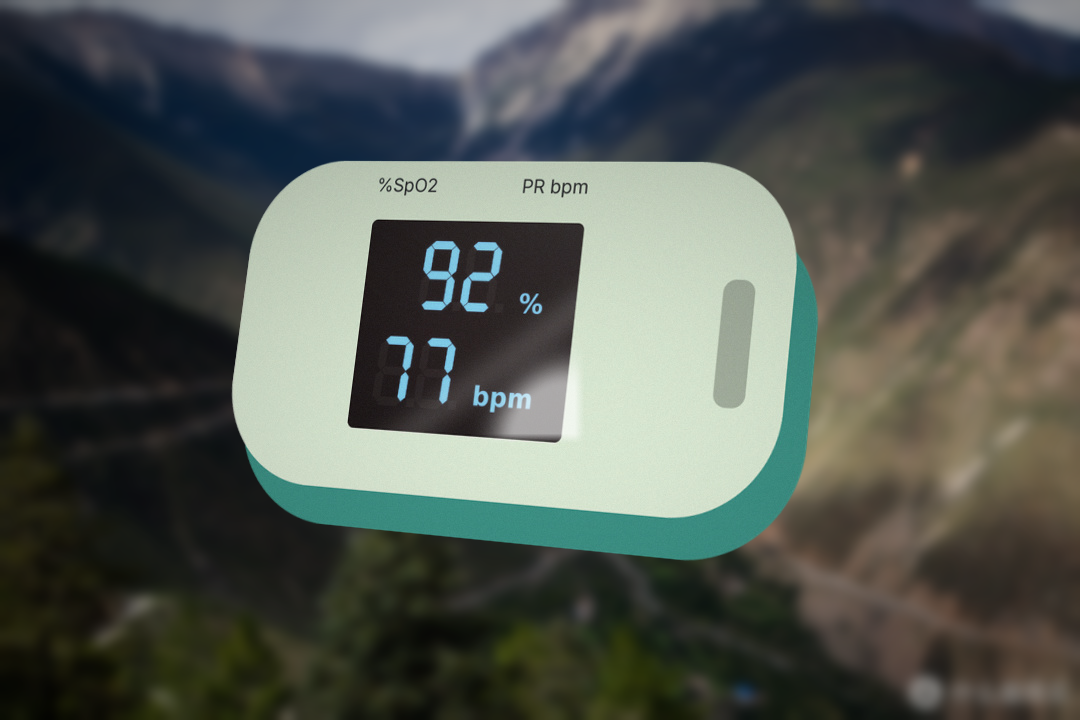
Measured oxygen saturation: 92 %
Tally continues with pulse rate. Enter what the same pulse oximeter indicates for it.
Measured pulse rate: 77 bpm
